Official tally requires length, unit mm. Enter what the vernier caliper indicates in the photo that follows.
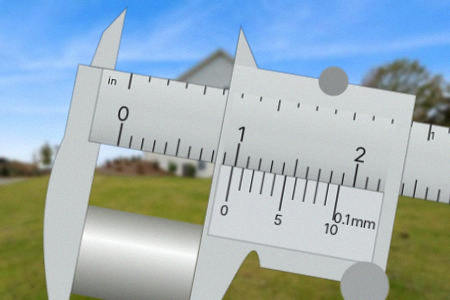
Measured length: 9.8 mm
